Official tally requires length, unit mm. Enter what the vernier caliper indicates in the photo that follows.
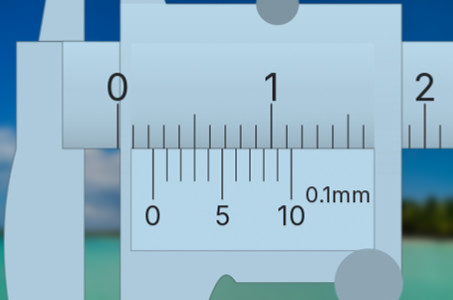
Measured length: 2.3 mm
